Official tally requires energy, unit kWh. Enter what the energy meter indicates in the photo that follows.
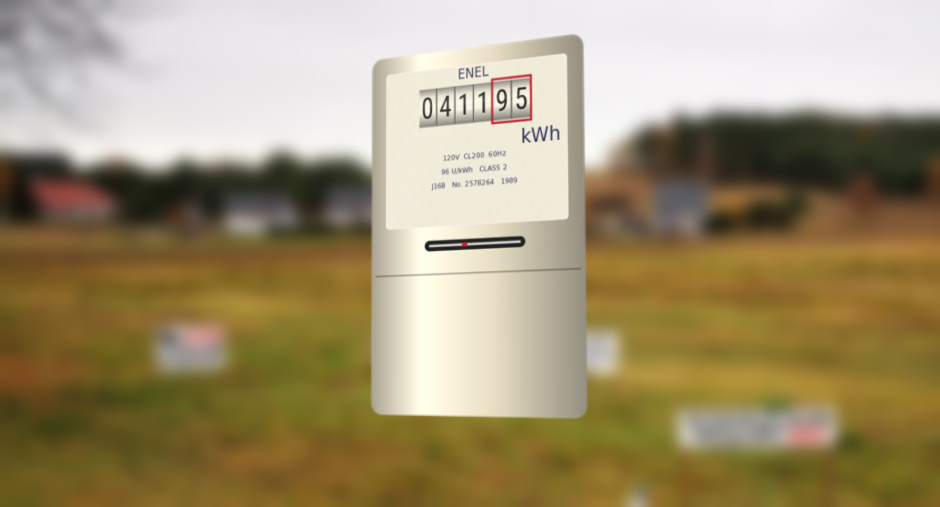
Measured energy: 411.95 kWh
